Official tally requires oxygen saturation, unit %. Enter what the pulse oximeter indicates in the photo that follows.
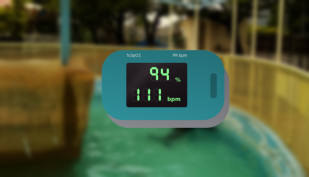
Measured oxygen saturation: 94 %
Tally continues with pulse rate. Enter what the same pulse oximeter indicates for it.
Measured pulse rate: 111 bpm
